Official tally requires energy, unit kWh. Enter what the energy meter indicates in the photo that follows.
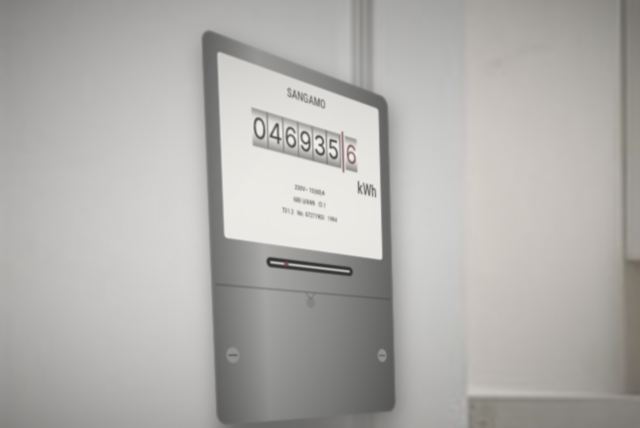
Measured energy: 46935.6 kWh
